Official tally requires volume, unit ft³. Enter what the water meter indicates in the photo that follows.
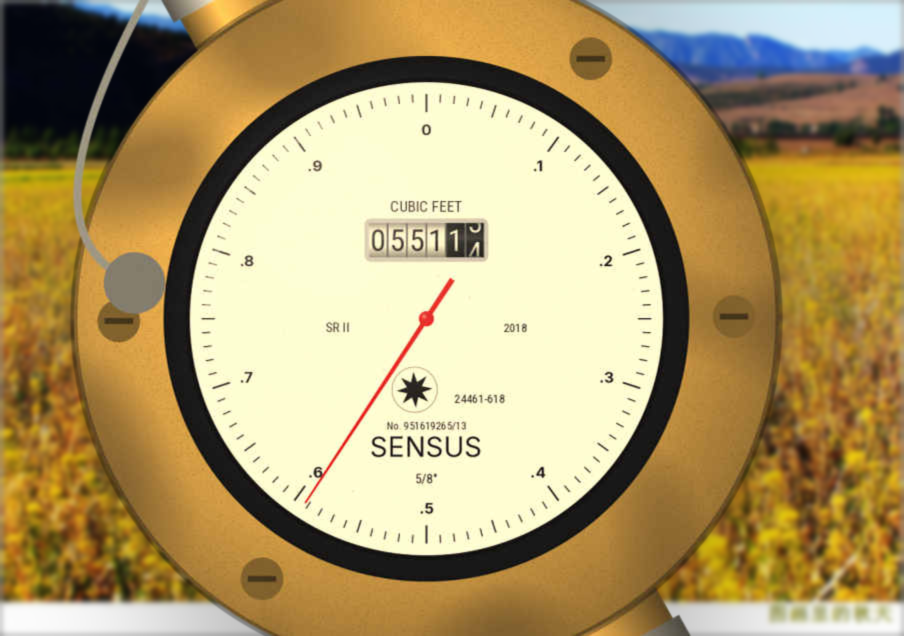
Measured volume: 55113.59 ft³
